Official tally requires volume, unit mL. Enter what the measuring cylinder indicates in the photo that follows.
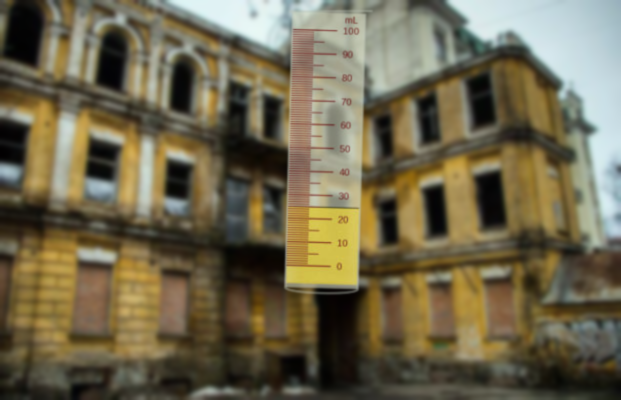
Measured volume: 25 mL
